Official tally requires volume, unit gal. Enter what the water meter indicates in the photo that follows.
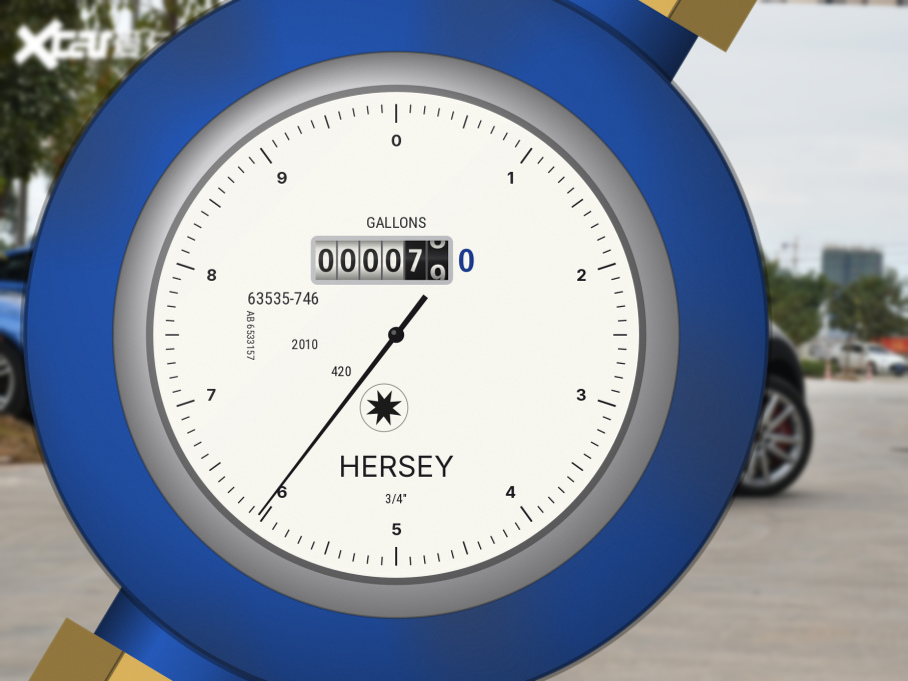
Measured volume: 786.0 gal
